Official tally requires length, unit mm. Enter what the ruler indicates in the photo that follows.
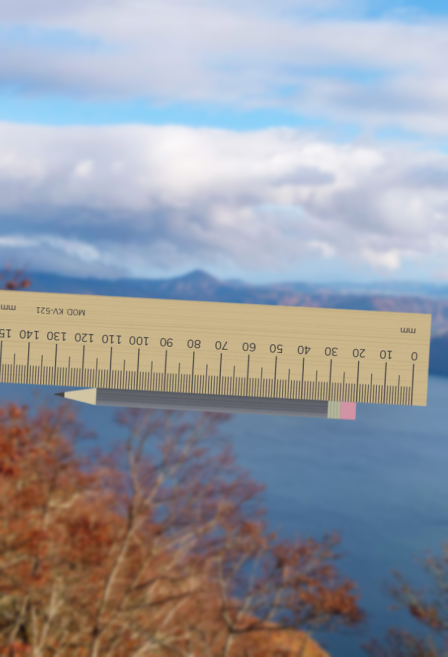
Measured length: 110 mm
